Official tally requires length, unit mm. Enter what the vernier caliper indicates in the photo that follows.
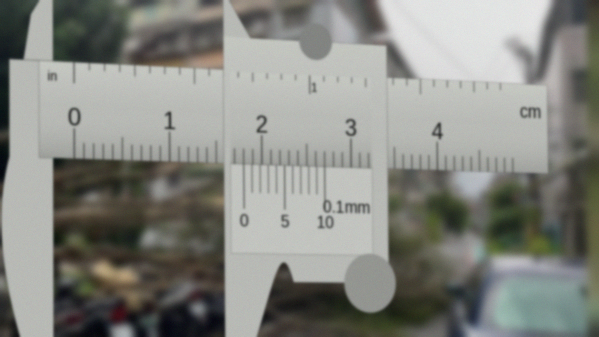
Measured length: 18.0 mm
